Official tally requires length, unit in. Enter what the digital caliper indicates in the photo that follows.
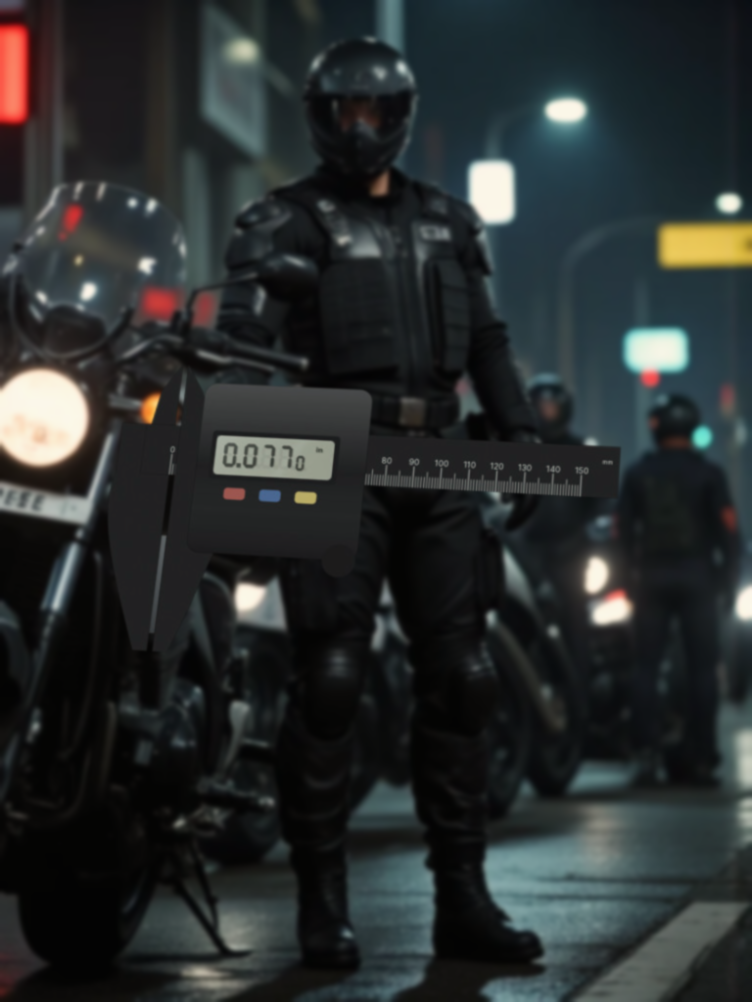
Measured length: 0.0770 in
